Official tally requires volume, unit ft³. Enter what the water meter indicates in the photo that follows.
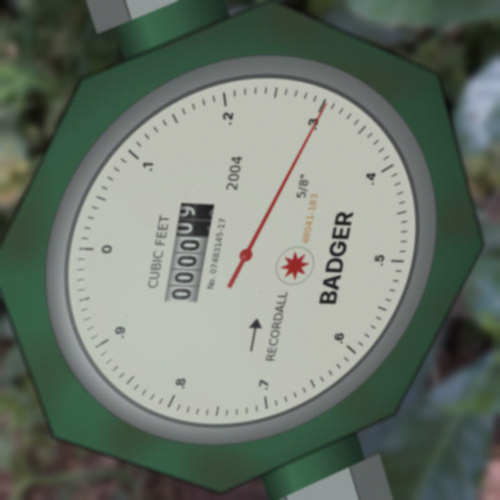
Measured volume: 9.30 ft³
